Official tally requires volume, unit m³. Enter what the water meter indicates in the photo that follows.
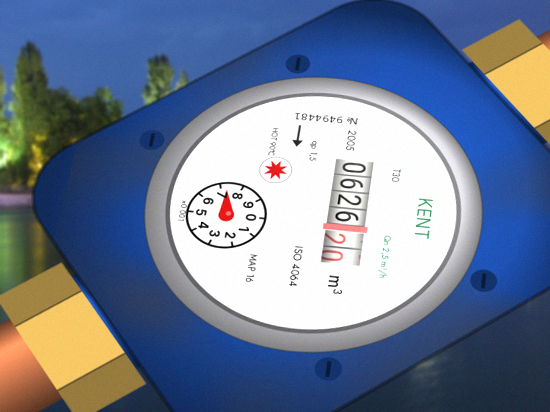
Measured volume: 626.197 m³
